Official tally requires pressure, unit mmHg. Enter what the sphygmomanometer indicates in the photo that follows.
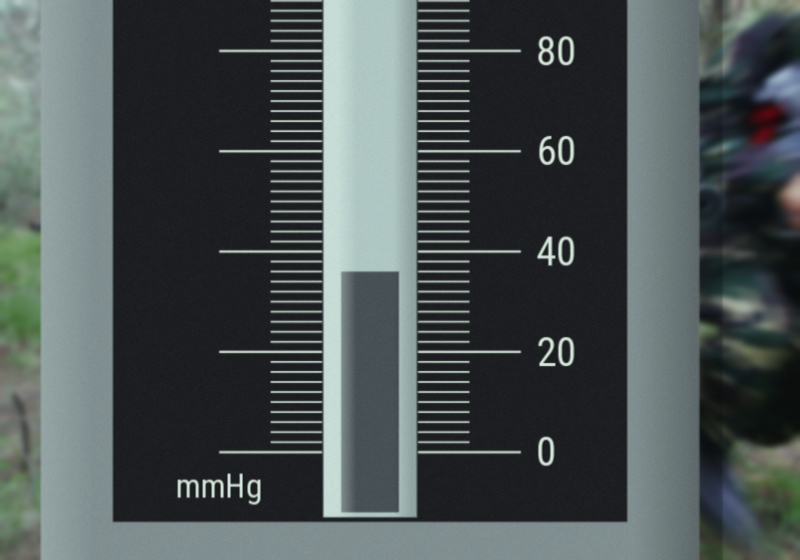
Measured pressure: 36 mmHg
